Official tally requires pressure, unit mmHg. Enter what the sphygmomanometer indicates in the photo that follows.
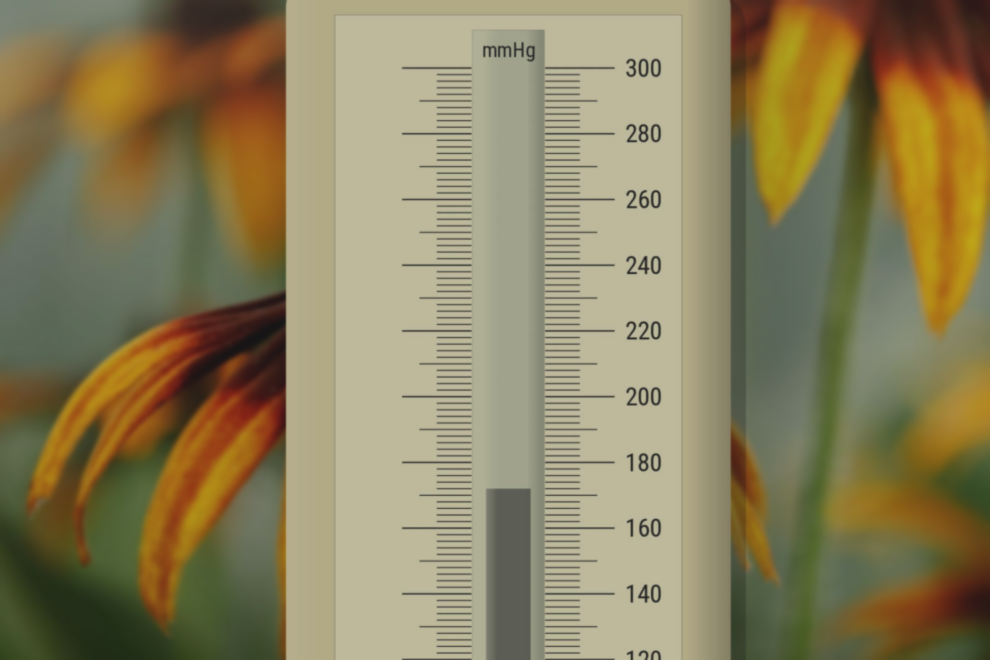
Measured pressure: 172 mmHg
